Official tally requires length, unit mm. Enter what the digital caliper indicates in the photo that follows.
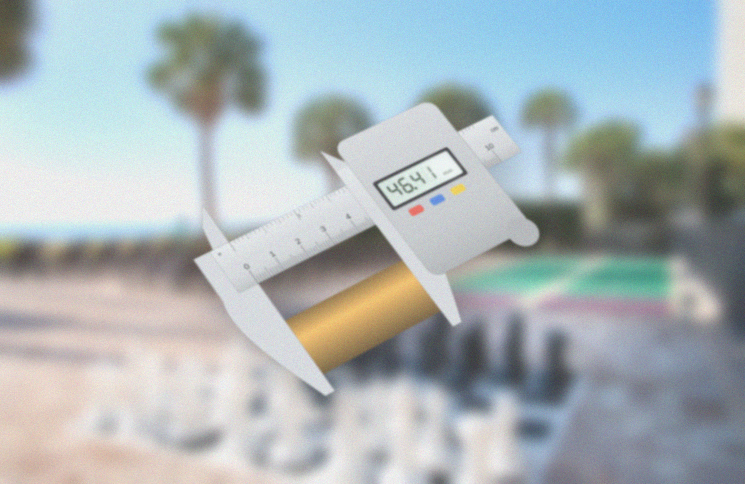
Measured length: 46.41 mm
